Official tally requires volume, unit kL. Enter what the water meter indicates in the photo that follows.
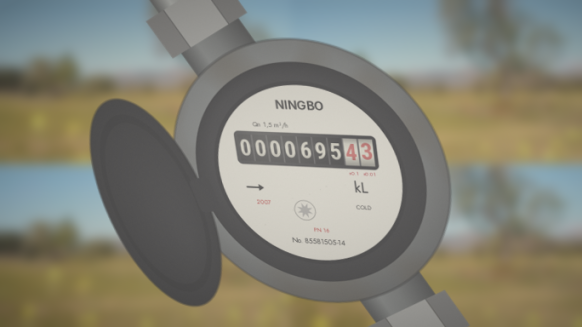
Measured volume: 695.43 kL
